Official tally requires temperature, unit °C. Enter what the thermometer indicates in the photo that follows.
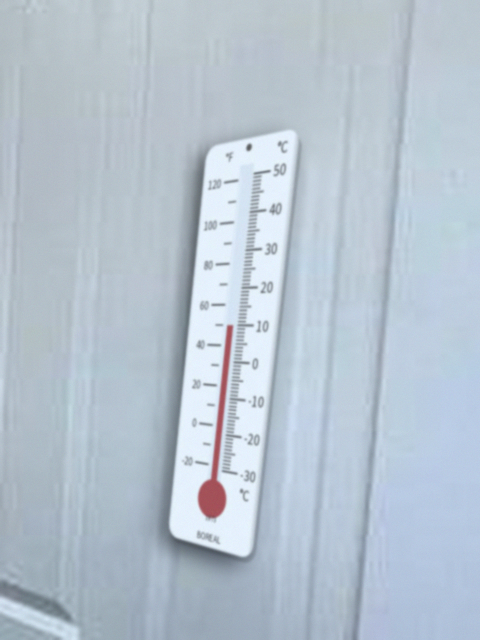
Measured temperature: 10 °C
